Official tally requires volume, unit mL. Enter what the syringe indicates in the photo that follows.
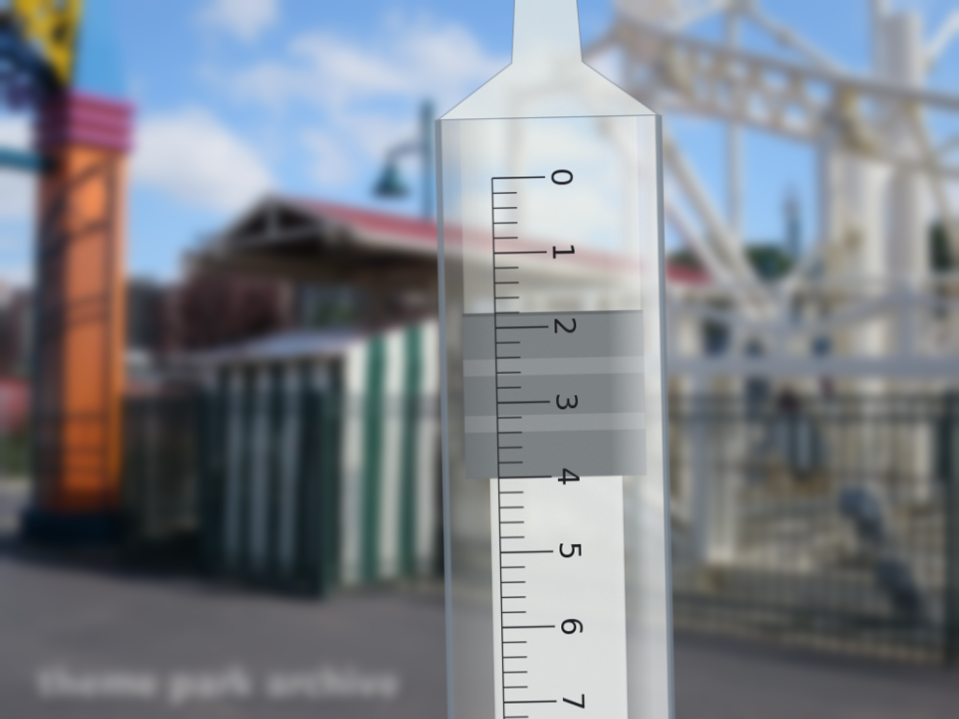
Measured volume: 1.8 mL
